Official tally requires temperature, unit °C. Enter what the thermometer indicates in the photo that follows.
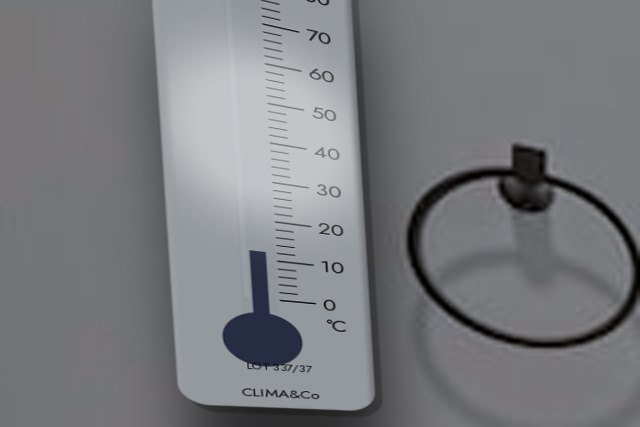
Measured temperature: 12 °C
